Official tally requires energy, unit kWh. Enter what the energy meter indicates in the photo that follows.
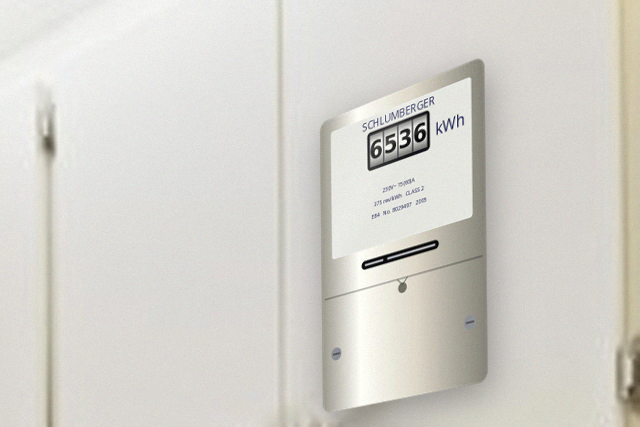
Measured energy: 6536 kWh
